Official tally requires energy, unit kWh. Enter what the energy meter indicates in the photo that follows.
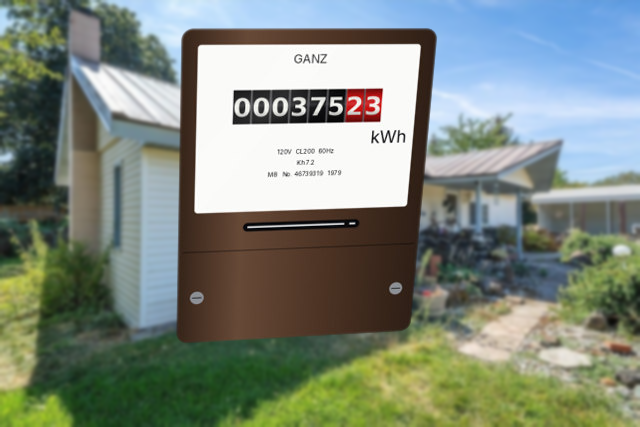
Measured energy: 375.23 kWh
